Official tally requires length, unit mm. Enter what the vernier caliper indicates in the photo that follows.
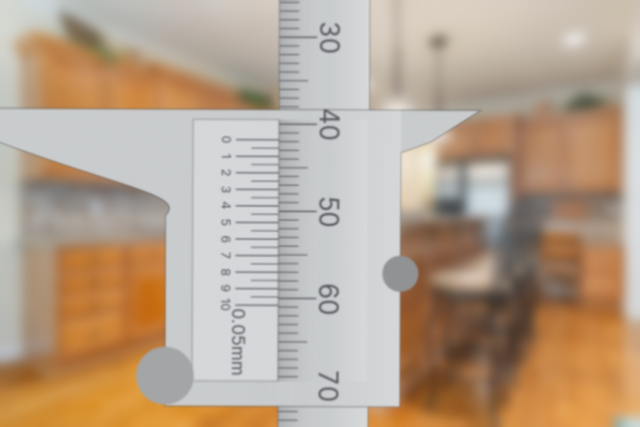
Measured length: 41.8 mm
